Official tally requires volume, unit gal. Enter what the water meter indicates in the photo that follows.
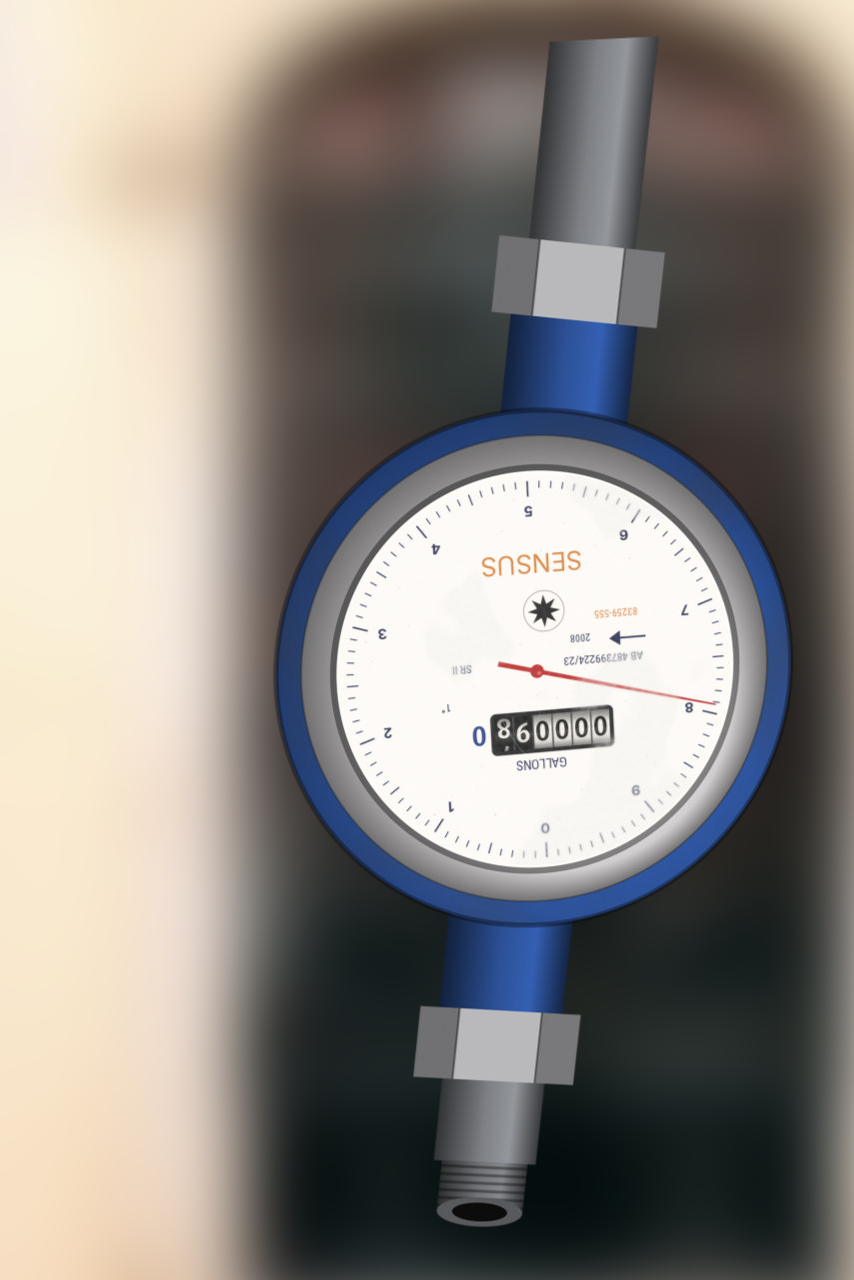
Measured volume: 977.9 gal
